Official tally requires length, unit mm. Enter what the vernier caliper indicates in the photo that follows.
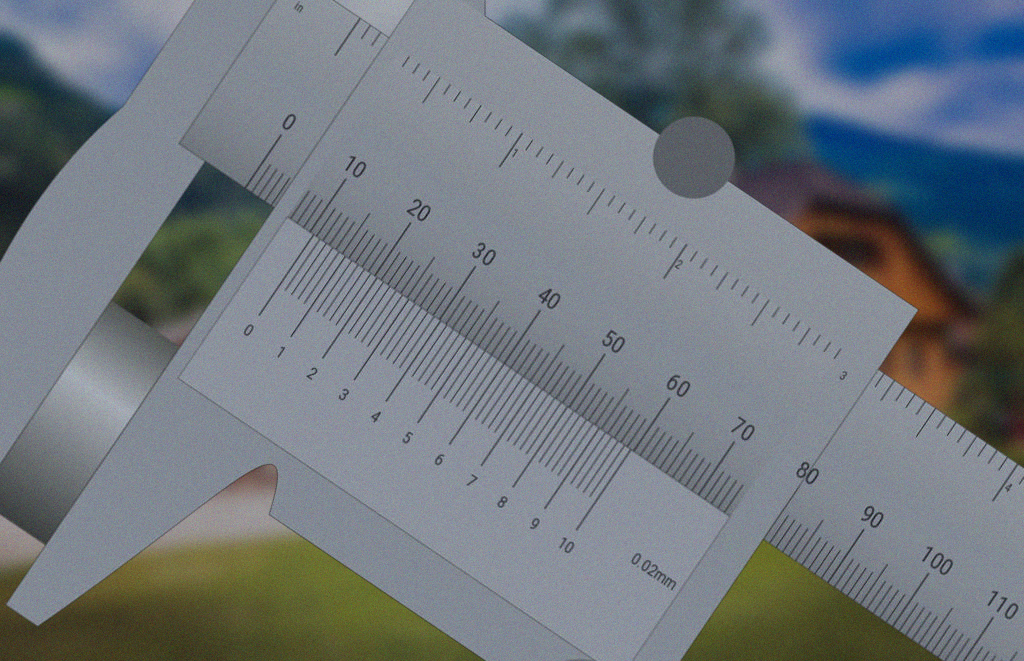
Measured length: 10.6 mm
